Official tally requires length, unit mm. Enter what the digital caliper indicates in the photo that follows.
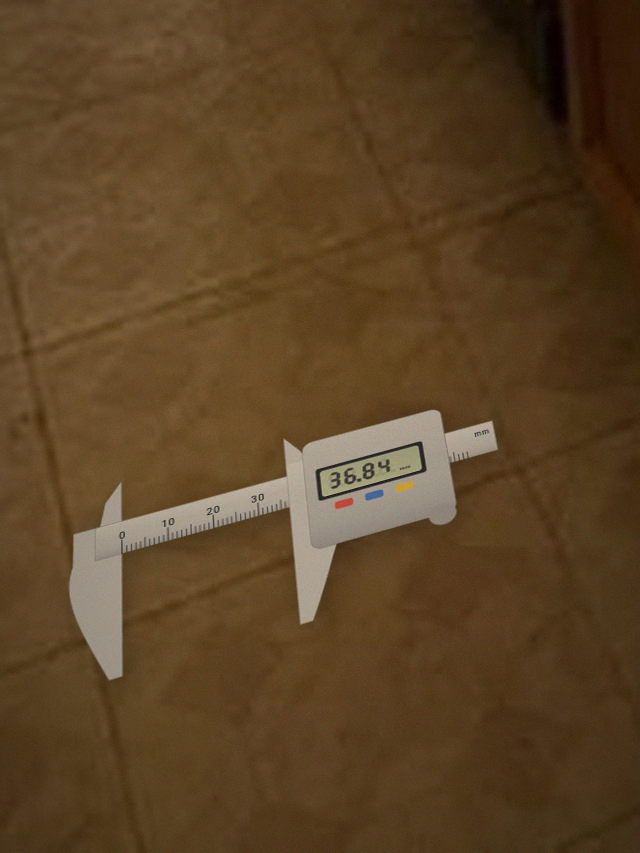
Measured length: 36.84 mm
